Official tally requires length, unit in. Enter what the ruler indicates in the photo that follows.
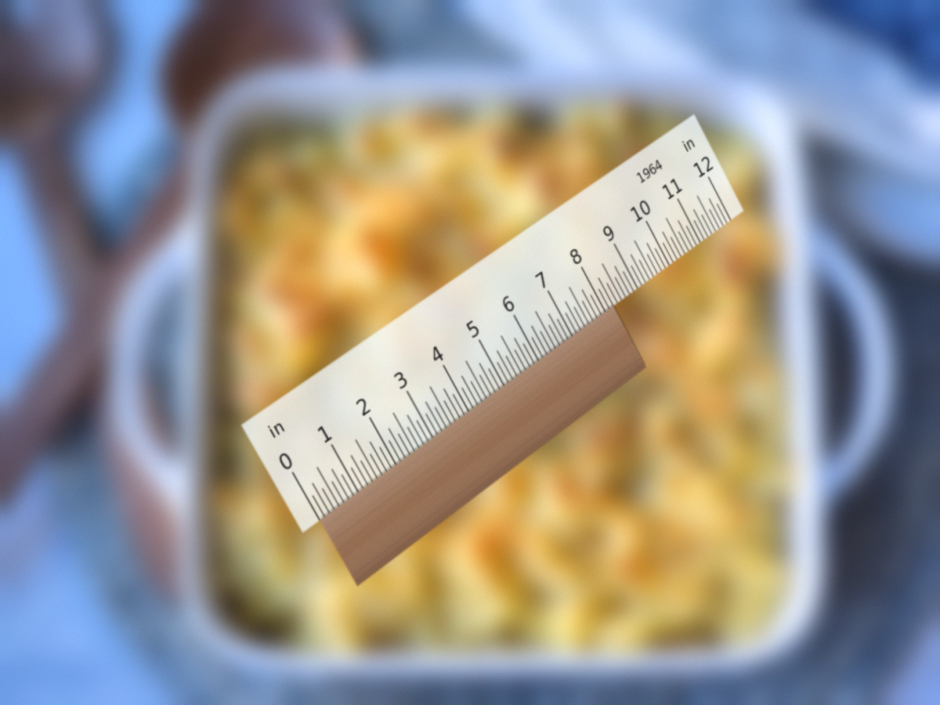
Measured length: 8.25 in
